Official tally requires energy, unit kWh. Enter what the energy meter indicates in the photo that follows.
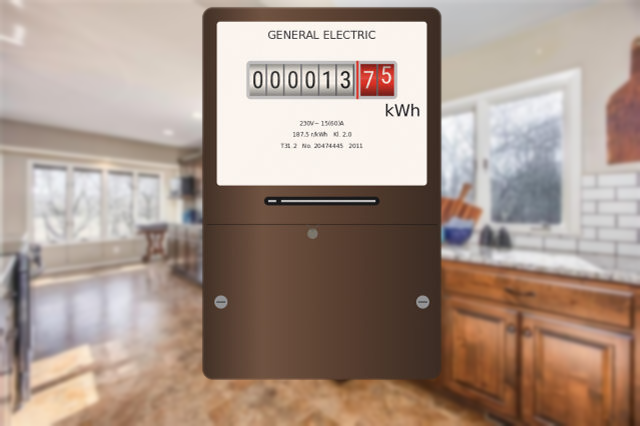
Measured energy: 13.75 kWh
